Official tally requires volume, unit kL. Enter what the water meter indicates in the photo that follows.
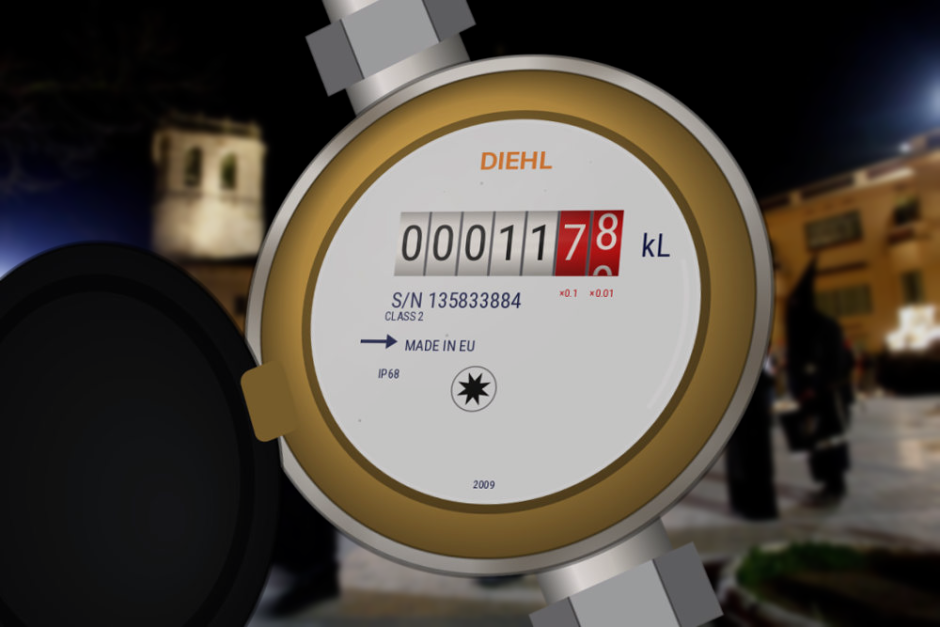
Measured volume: 11.78 kL
